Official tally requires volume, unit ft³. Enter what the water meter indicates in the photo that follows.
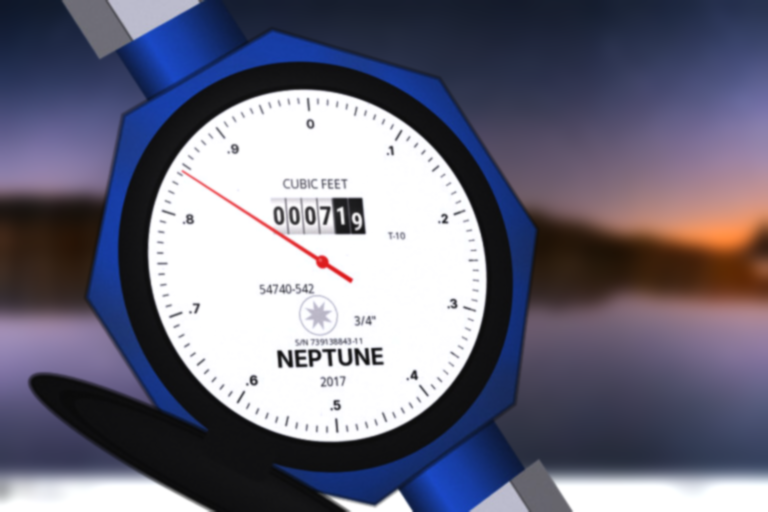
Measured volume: 718.84 ft³
